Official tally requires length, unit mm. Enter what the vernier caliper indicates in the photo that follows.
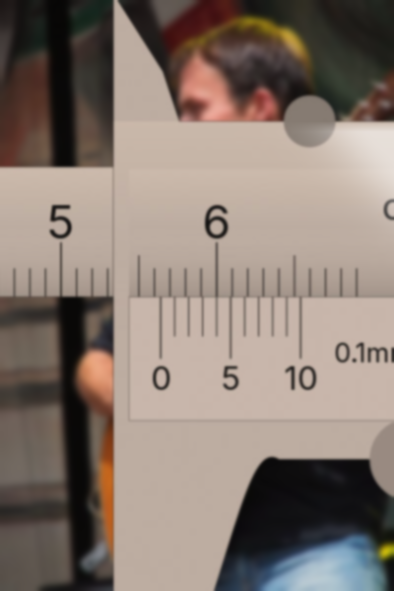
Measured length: 56.4 mm
